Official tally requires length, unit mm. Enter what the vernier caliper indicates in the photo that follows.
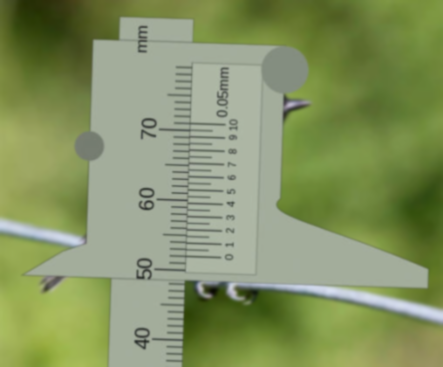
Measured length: 52.0 mm
